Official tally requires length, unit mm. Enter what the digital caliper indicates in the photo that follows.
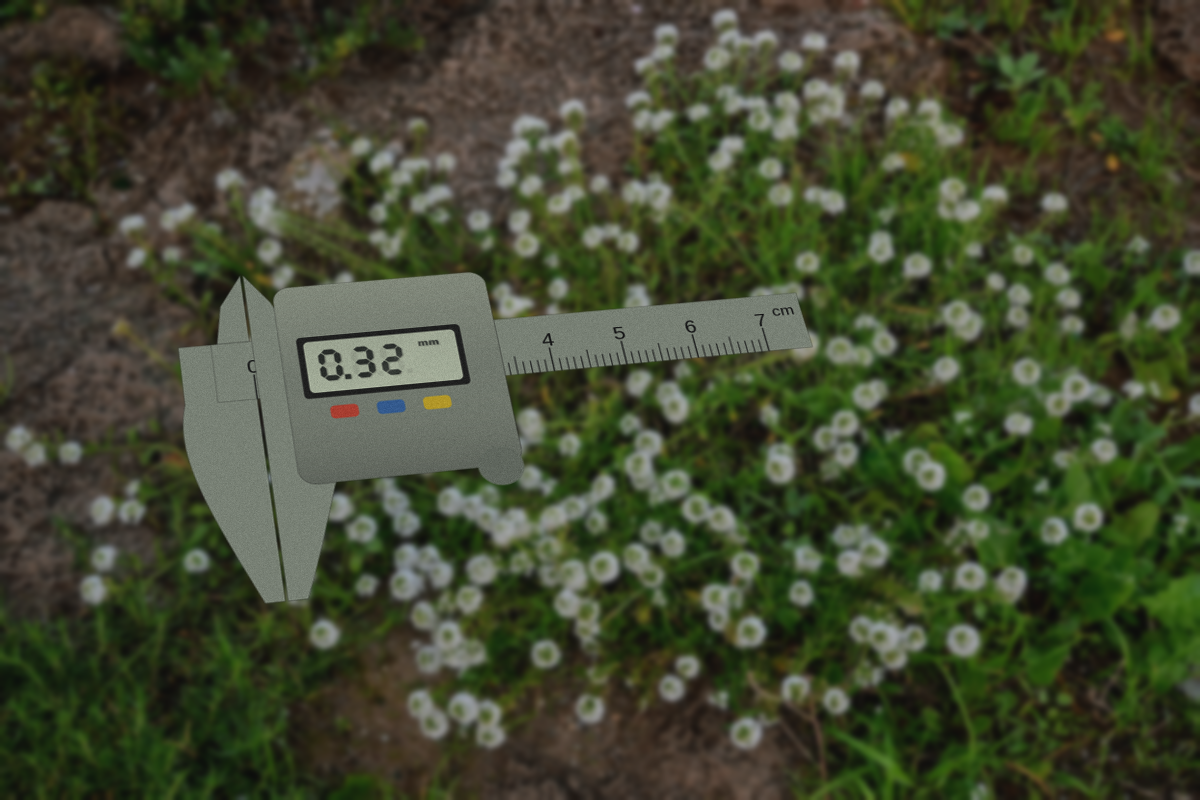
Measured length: 0.32 mm
